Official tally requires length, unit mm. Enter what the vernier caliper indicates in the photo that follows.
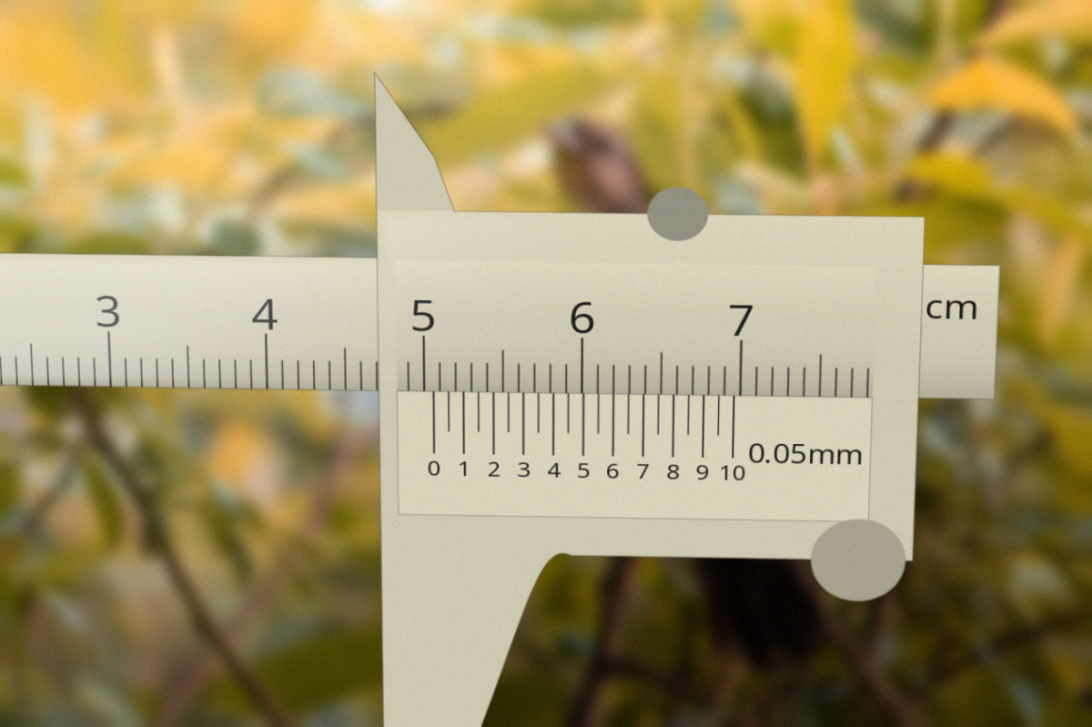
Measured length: 50.6 mm
